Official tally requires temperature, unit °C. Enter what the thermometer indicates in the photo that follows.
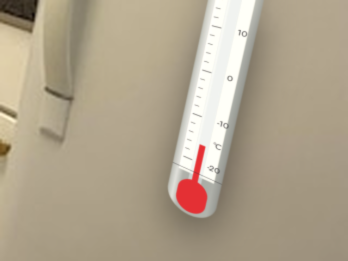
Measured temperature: -16 °C
